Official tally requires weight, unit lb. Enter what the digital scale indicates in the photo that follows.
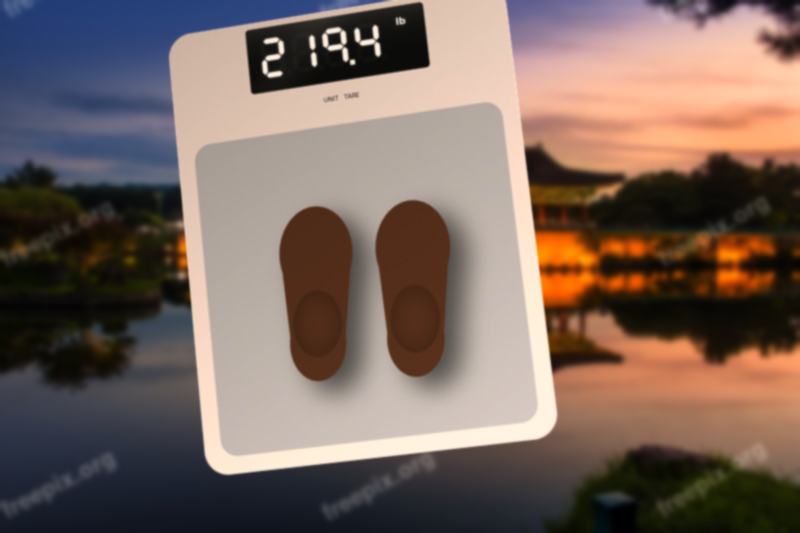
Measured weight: 219.4 lb
